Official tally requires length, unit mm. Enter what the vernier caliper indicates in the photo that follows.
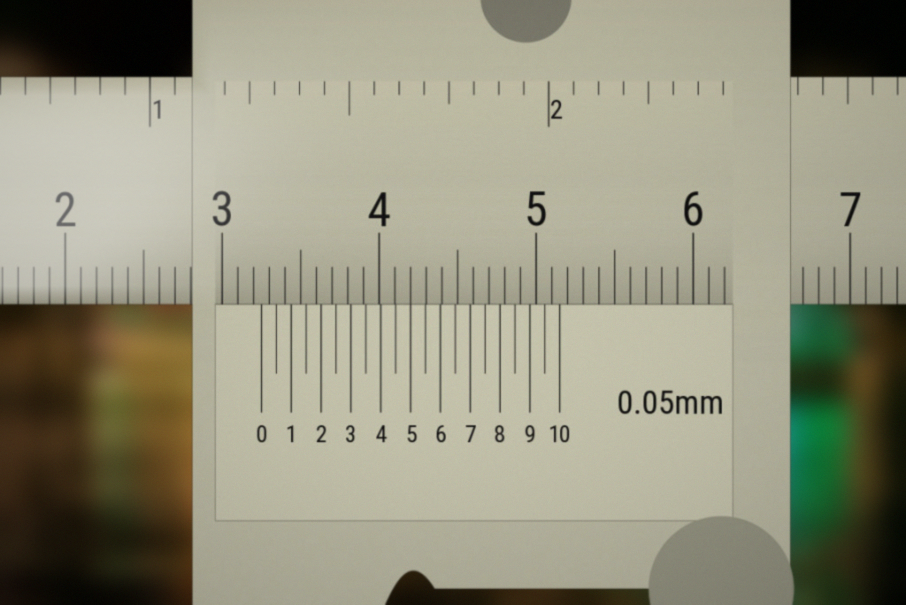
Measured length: 32.5 mm
